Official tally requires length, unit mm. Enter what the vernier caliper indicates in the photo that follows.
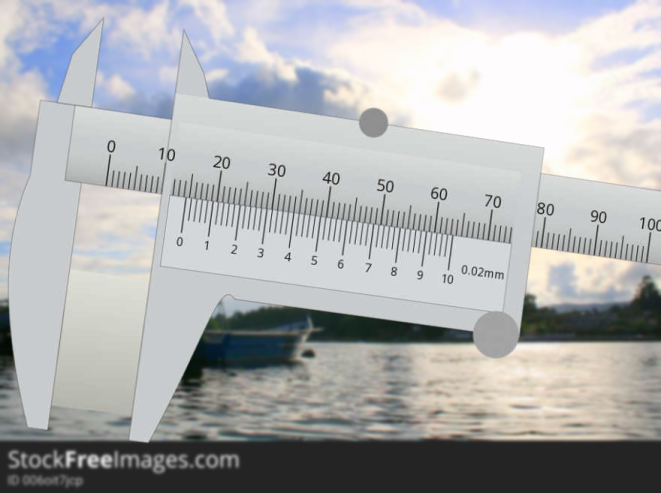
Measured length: 14.4 mm
